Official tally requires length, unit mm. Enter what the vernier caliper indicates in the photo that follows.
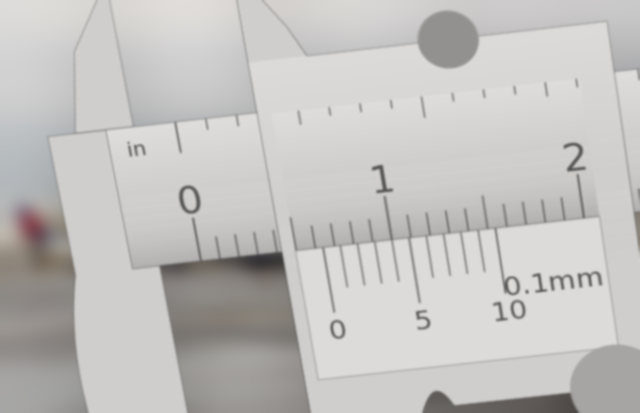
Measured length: 6.4 mm
